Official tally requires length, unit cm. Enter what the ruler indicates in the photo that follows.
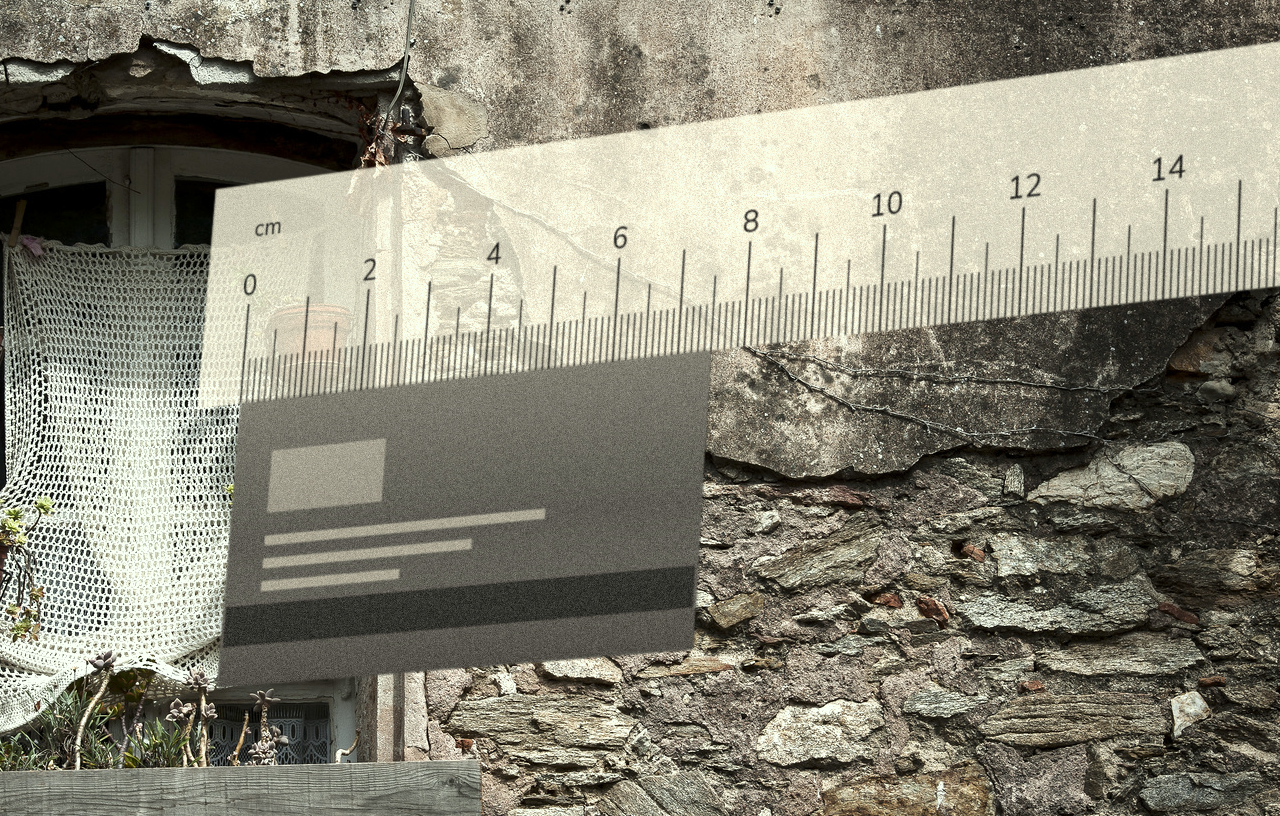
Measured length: 7.5 cm
